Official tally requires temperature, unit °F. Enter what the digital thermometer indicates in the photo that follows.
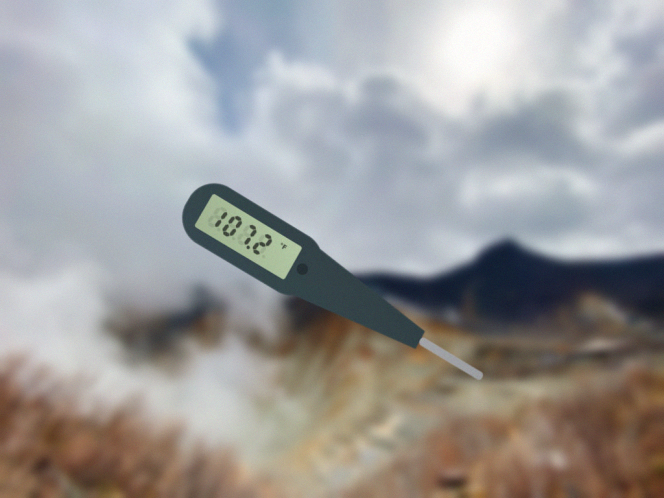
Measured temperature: 107.2 °F
